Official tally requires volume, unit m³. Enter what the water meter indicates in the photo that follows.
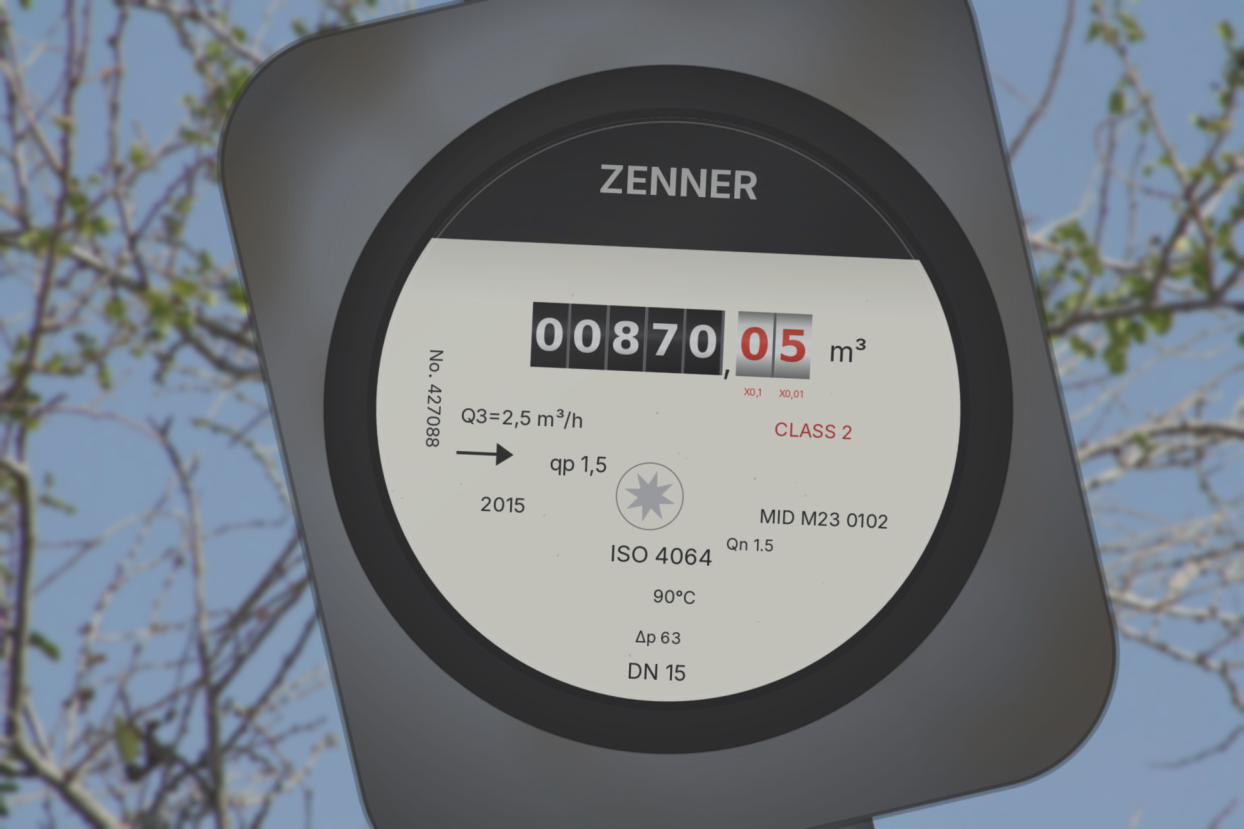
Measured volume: 870.05 m³
